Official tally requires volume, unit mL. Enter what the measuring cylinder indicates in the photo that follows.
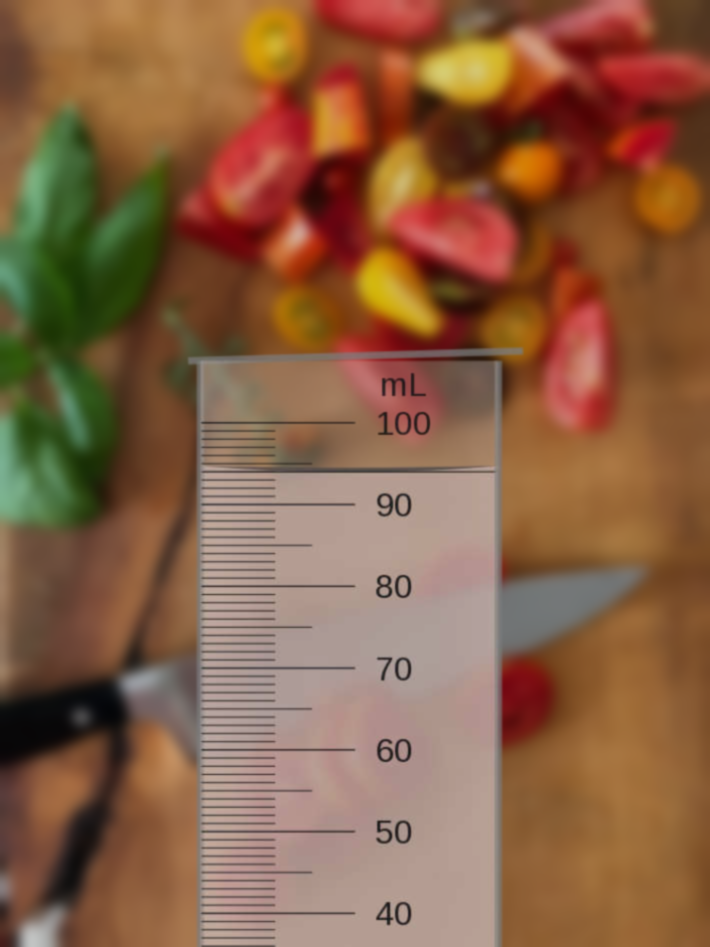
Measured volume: 94 mL
